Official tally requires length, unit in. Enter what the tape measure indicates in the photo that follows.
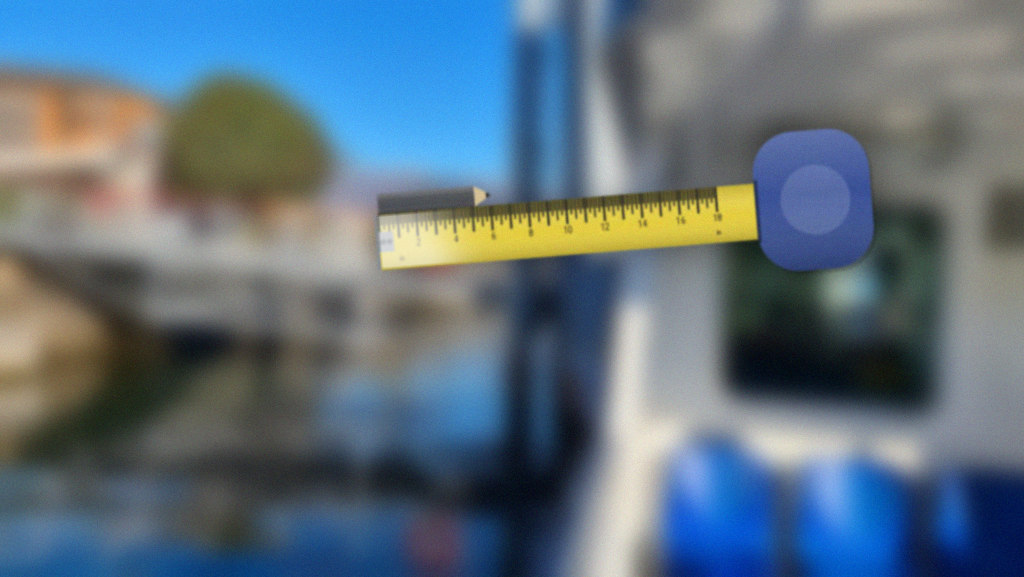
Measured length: 6 in
